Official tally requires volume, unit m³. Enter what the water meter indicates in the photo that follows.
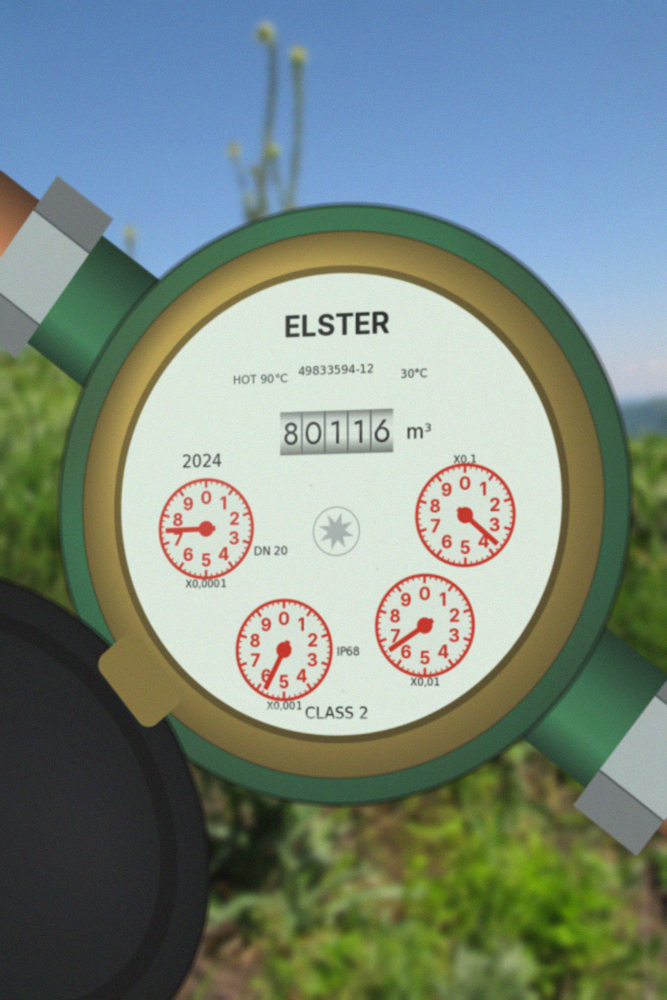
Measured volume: 80116.3657 m³
